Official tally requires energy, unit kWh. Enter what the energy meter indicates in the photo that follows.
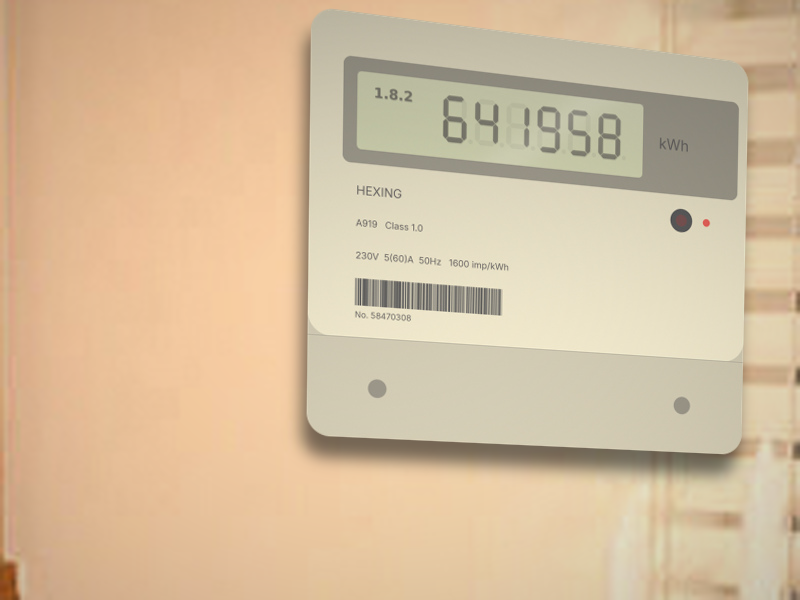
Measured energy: 641958 kWh
